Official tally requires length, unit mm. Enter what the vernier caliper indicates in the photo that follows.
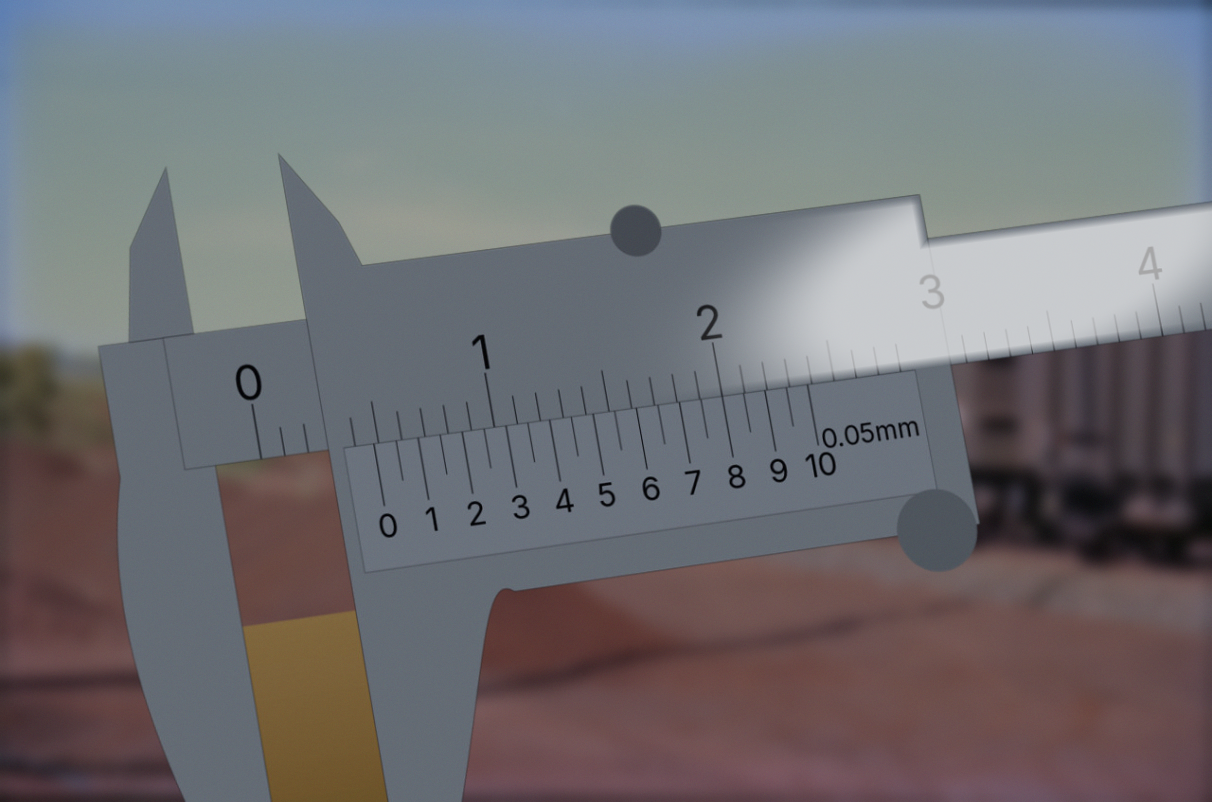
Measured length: 4.80 mm
